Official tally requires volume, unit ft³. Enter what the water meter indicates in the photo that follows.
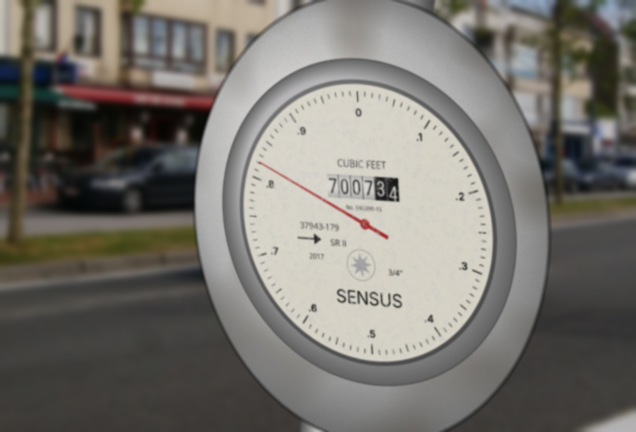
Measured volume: 700733.82 ft³
